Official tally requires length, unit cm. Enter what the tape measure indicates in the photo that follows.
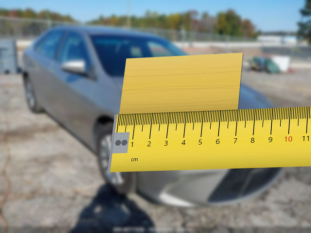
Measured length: 7 cm
